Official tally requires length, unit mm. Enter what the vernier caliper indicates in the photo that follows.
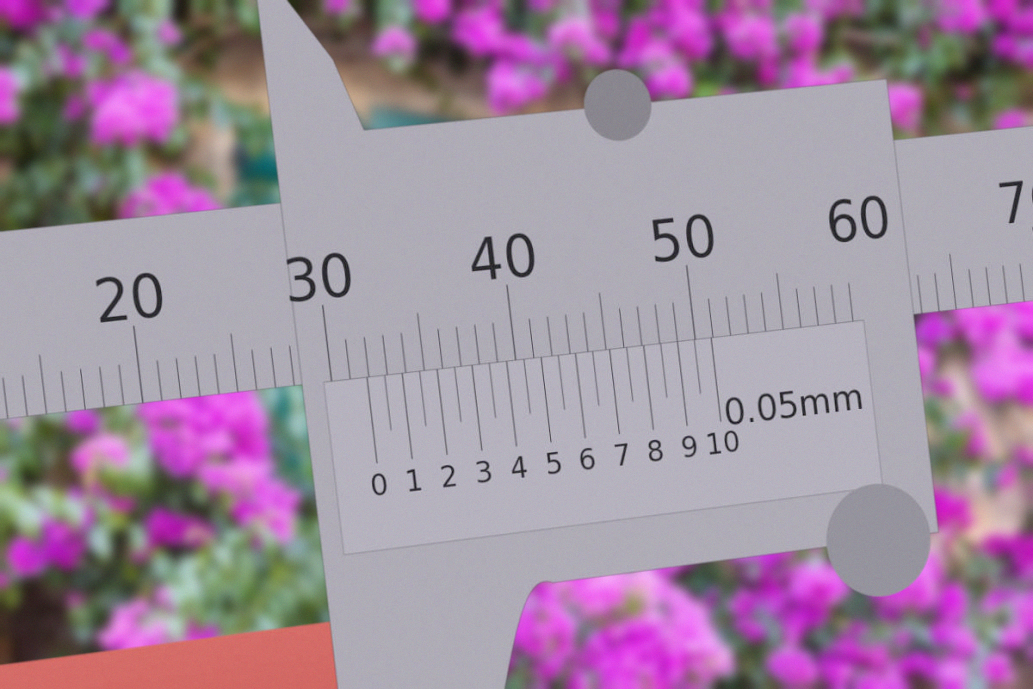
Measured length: 31.9 mm
